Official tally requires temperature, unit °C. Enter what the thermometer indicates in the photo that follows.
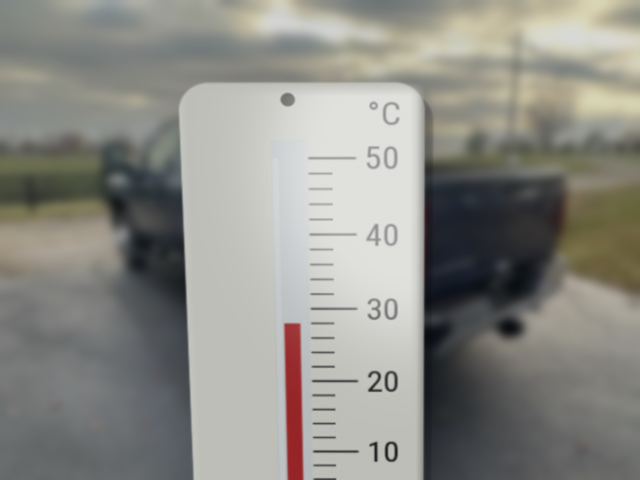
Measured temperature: 28 °C
